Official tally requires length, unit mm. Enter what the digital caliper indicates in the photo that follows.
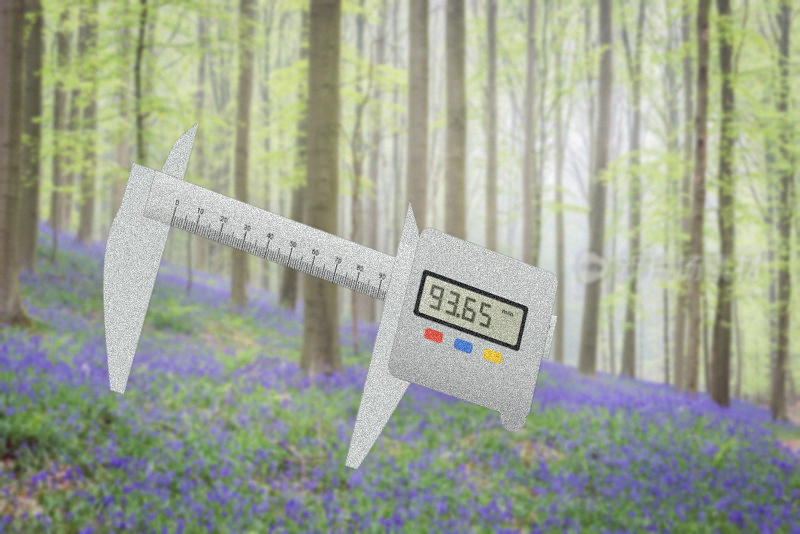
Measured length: 93.65 mm
